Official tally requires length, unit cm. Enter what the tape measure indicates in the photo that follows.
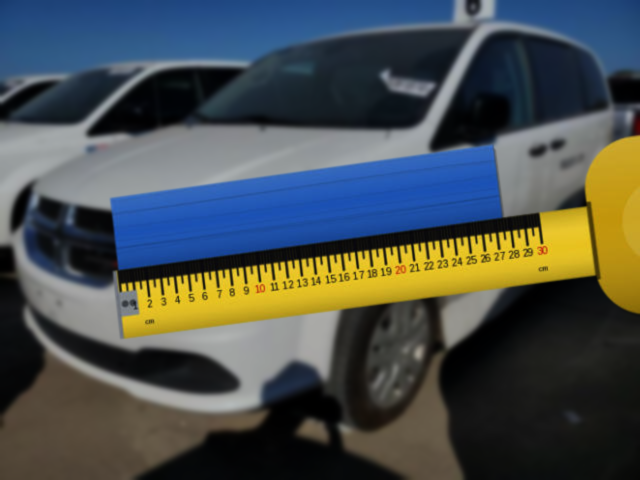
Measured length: 27.5 cm
